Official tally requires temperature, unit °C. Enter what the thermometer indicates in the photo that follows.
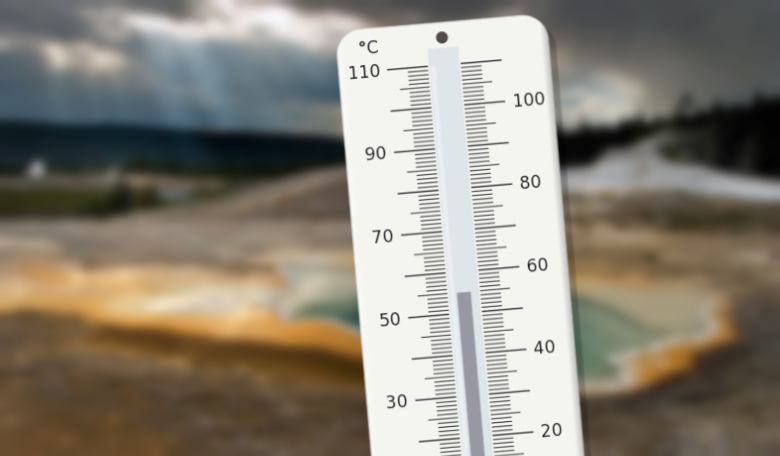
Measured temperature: 55 °C
